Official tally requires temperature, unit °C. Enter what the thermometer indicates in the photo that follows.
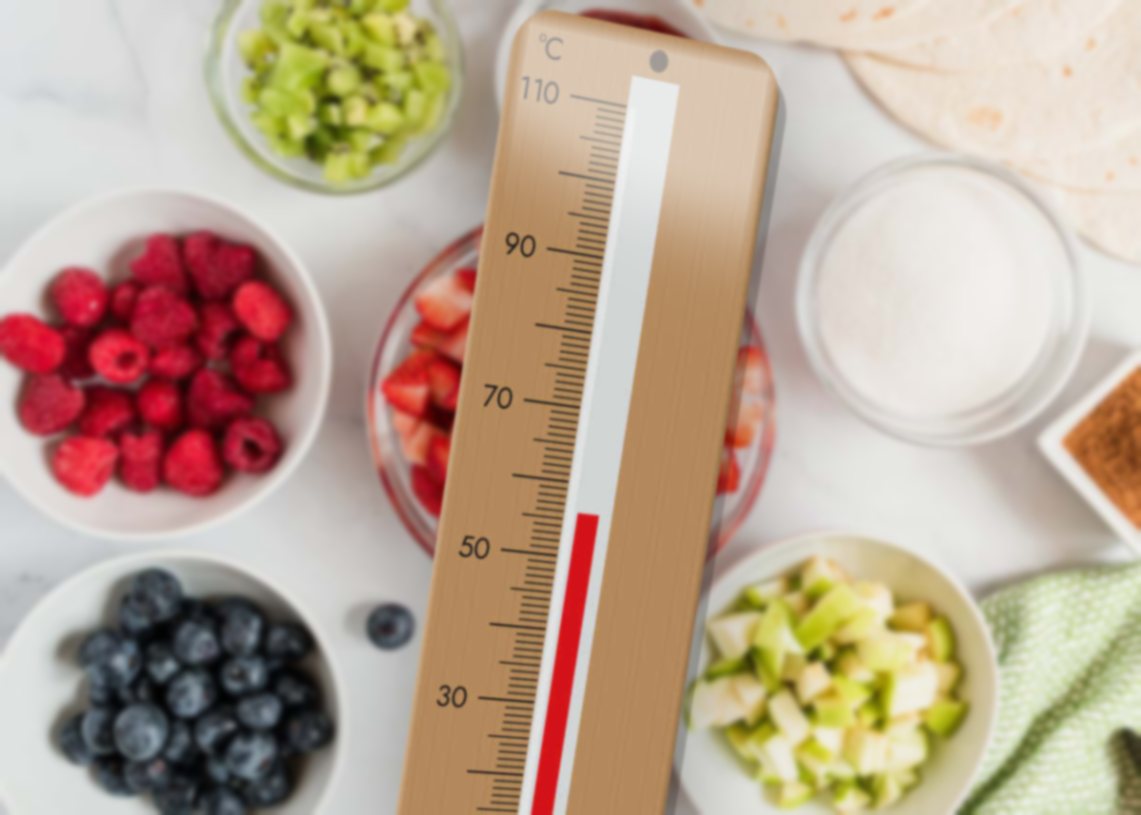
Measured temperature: 56 °C
